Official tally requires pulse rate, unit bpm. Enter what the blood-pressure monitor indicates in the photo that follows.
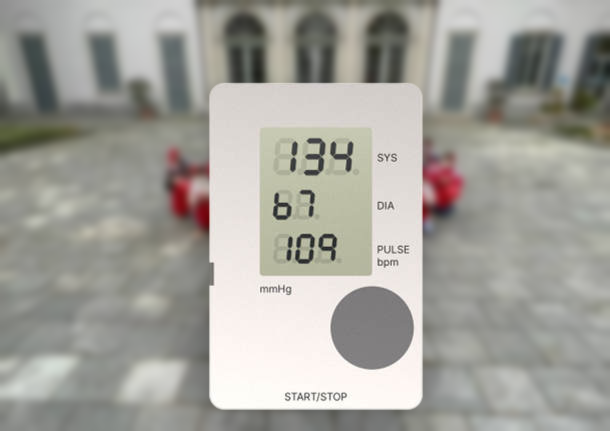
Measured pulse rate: 109 bpm
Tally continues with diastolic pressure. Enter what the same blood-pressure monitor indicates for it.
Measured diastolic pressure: 67 mmHg
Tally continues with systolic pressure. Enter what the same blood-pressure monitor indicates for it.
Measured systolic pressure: 134 mmHg
